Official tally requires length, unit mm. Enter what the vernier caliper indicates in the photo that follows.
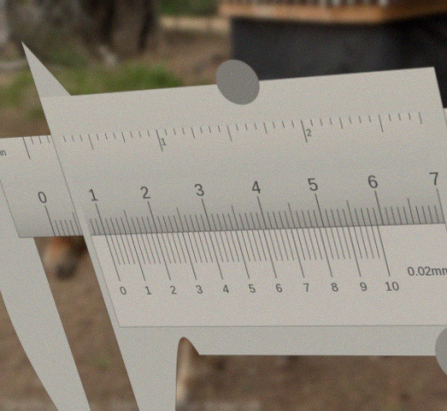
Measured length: 10.0 mm
